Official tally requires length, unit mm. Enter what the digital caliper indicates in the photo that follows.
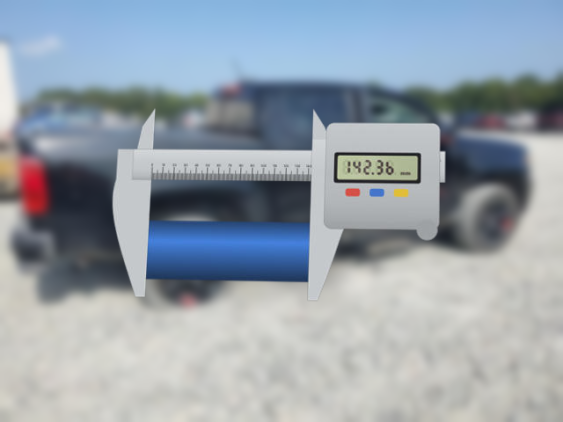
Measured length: 142.36 mm
